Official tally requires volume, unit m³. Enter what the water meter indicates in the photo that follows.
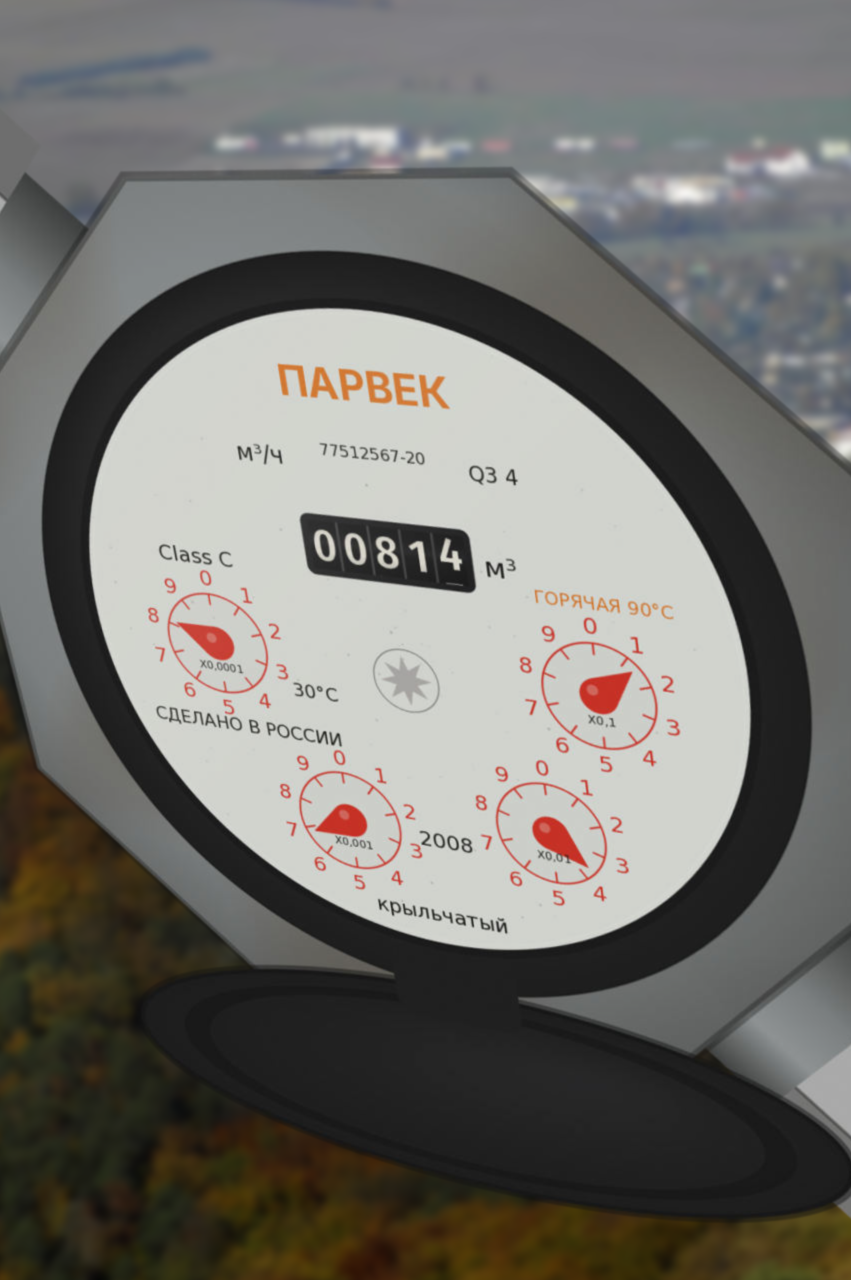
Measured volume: 814.1368 m³
